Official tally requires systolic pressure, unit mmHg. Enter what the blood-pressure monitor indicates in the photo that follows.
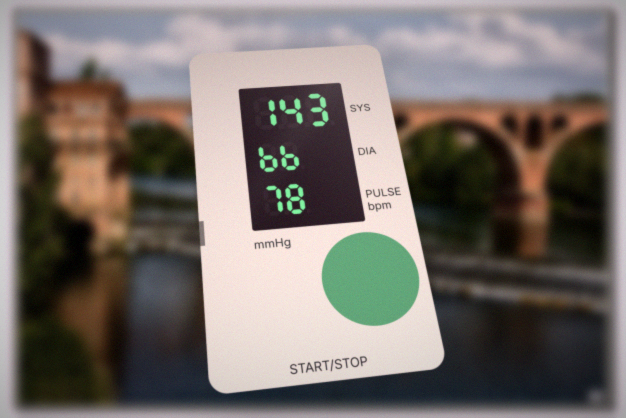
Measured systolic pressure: 143 mmHg
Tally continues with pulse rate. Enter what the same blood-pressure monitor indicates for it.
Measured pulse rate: 78 bpm
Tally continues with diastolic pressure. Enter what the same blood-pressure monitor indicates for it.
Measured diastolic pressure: 66 mmHg
